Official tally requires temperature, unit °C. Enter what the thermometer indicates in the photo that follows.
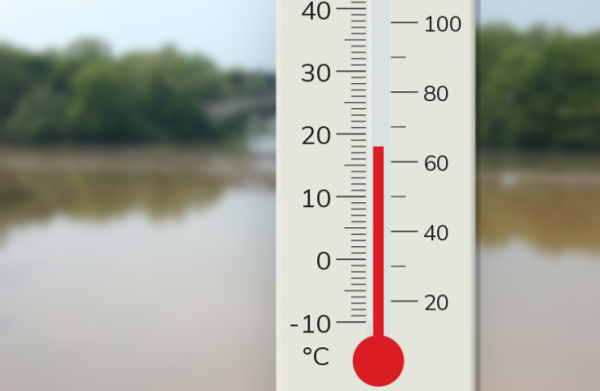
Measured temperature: 18 °C
